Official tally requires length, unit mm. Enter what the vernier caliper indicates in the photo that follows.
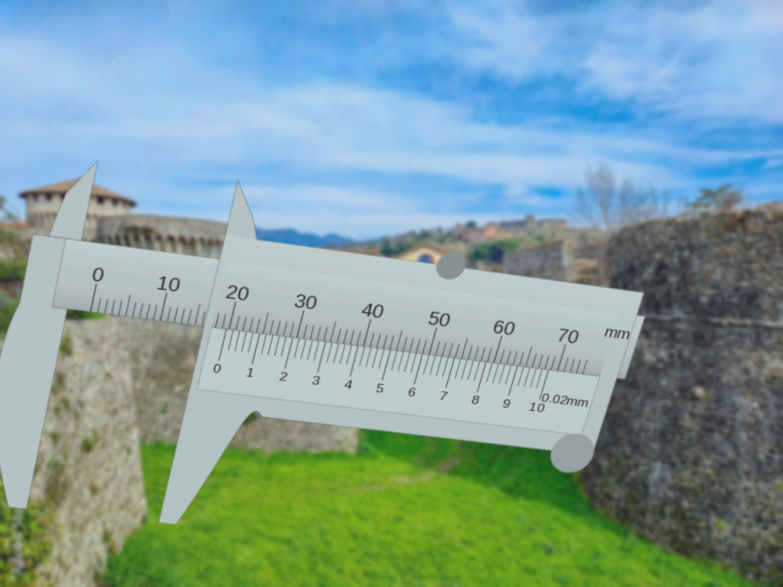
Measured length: 19.6 mm
